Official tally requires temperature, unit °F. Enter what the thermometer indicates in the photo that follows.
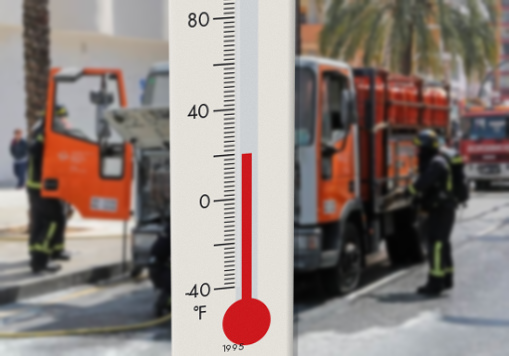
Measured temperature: 20 °F
